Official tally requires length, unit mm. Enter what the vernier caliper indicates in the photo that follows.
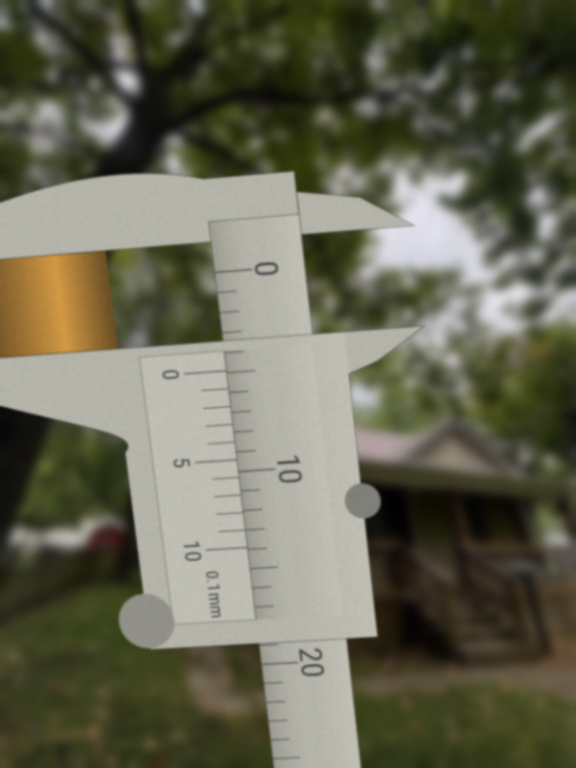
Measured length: 4.9 mm
